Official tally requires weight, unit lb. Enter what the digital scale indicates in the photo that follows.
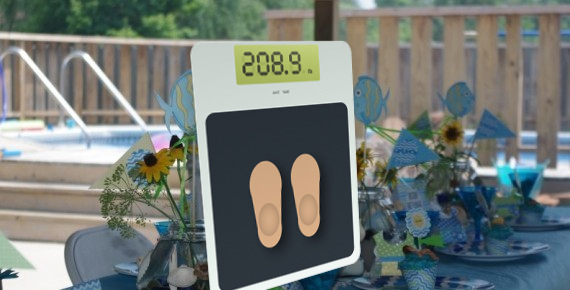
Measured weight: 208.9 lb
